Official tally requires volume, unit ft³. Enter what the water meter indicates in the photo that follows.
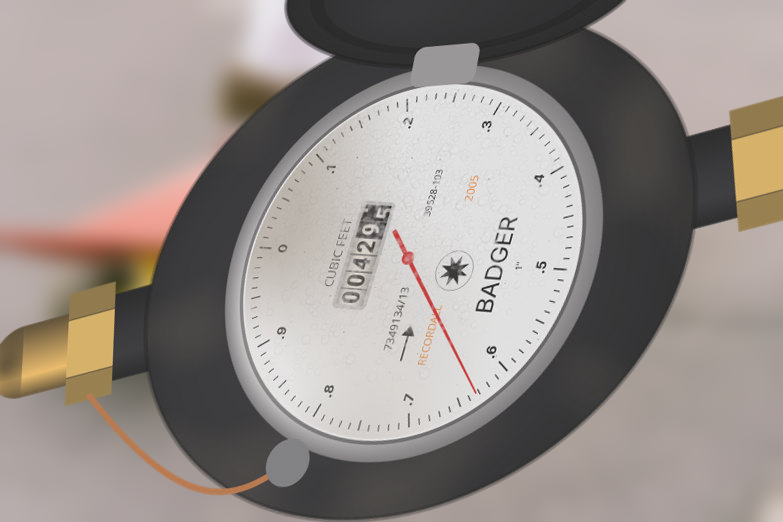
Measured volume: 4294.63 ft³
